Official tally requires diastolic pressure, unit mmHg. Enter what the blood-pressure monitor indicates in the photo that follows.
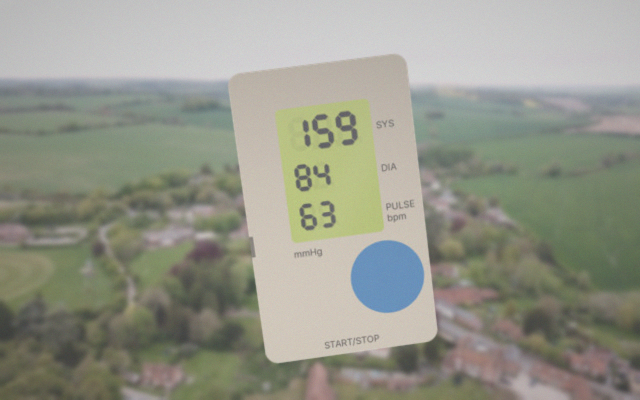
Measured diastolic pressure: 84 mmHg
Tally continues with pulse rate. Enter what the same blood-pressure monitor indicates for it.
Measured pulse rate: 63 bpm
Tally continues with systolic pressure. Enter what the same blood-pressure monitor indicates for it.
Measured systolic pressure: 159 mmHg
